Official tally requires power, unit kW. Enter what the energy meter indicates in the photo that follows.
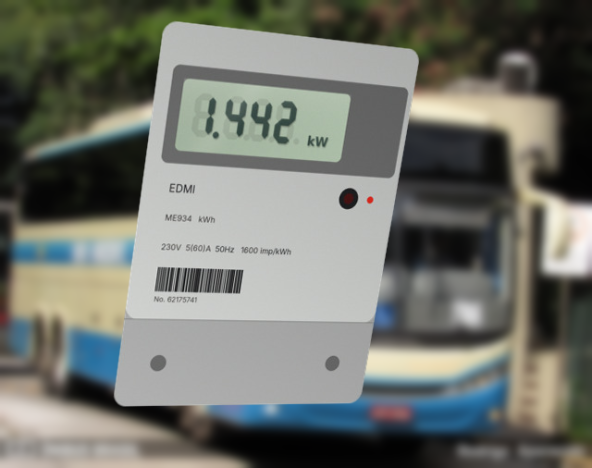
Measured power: 1.442 kW
